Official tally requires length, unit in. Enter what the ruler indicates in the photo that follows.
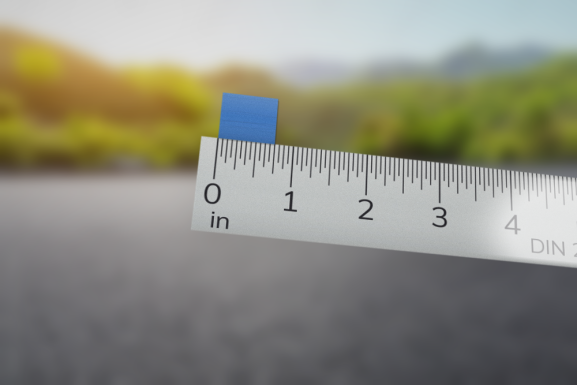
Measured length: 0.75 in
